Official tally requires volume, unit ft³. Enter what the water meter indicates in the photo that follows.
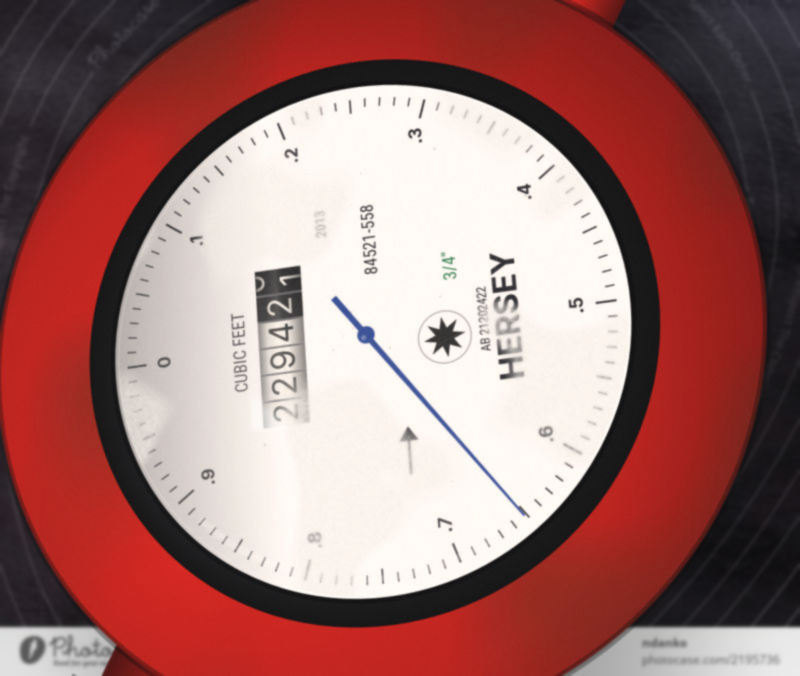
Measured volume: 229420.65 ft³
